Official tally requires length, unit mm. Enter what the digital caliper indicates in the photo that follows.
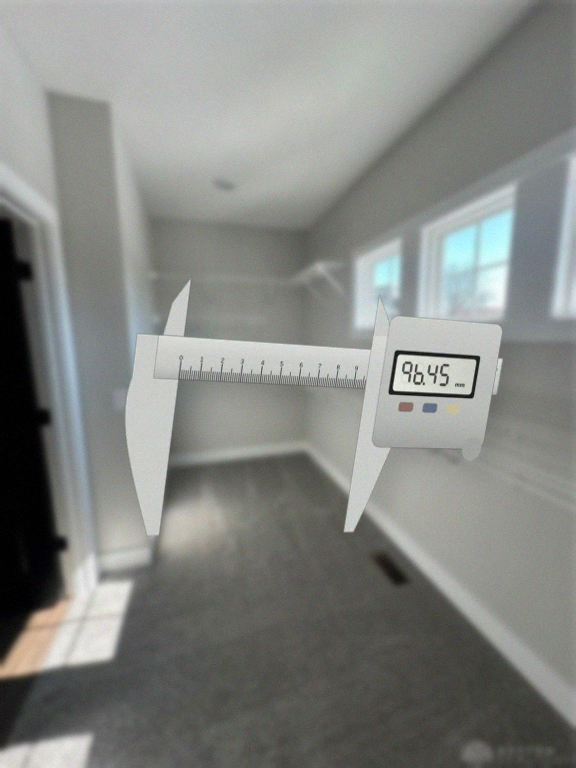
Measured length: 96.45 mm
